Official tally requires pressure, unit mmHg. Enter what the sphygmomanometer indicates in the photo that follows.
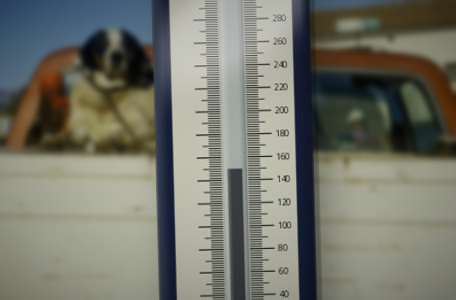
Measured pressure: 150 mmHg
